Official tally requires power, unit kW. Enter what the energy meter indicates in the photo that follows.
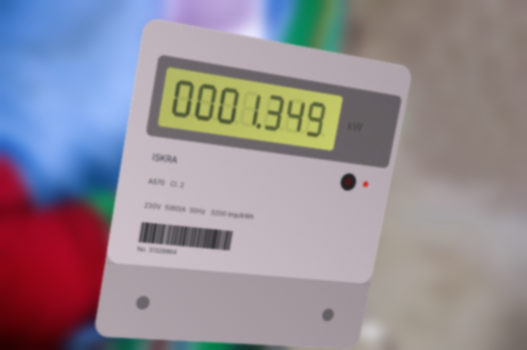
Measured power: 1.349 kW
